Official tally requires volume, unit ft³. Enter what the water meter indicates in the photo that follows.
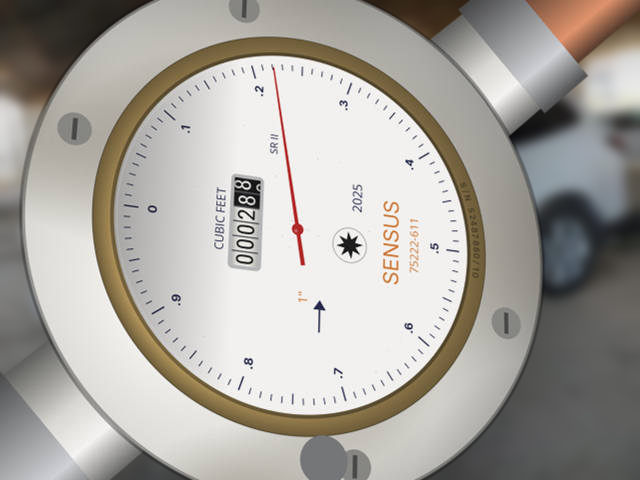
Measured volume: 288.22 ft³
